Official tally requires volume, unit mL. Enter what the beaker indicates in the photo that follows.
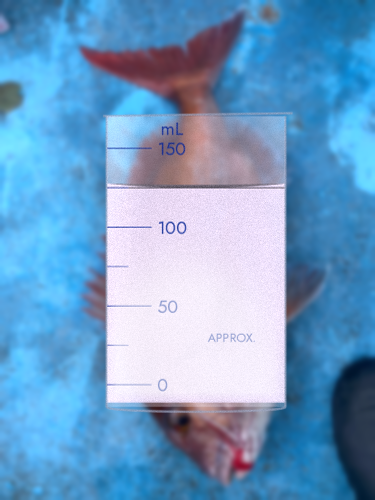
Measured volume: 125 mL
